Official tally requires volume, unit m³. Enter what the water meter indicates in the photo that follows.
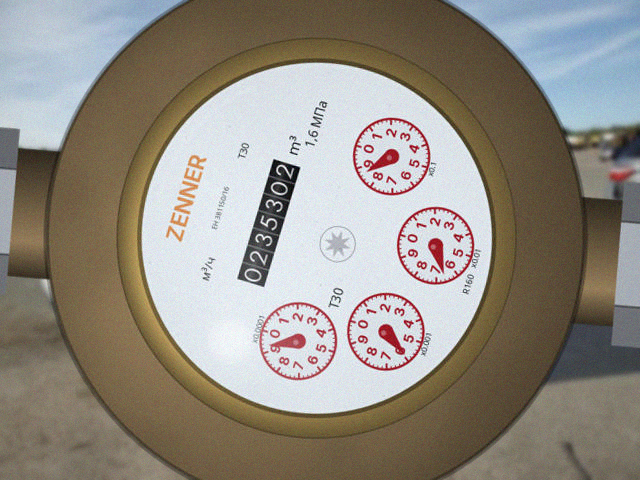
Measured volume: 235302.8659 m³
